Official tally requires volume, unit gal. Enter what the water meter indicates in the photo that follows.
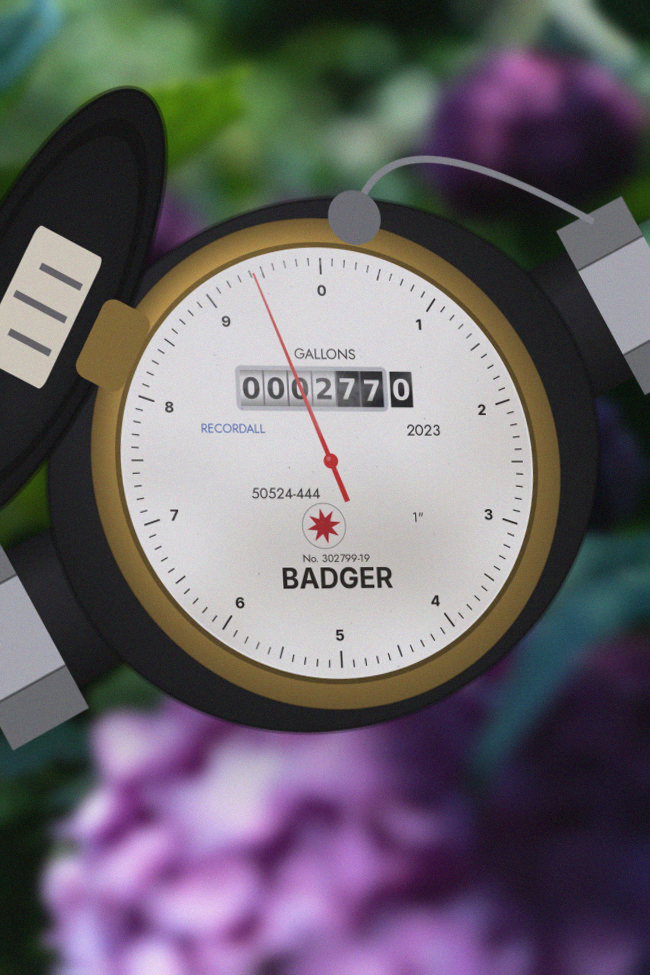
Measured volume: 2769.4 gal
